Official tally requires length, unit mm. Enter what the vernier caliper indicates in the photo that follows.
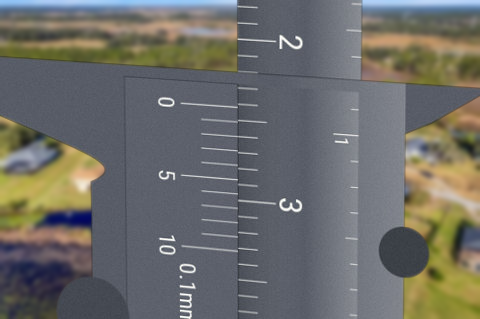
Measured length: 24.2 mm
